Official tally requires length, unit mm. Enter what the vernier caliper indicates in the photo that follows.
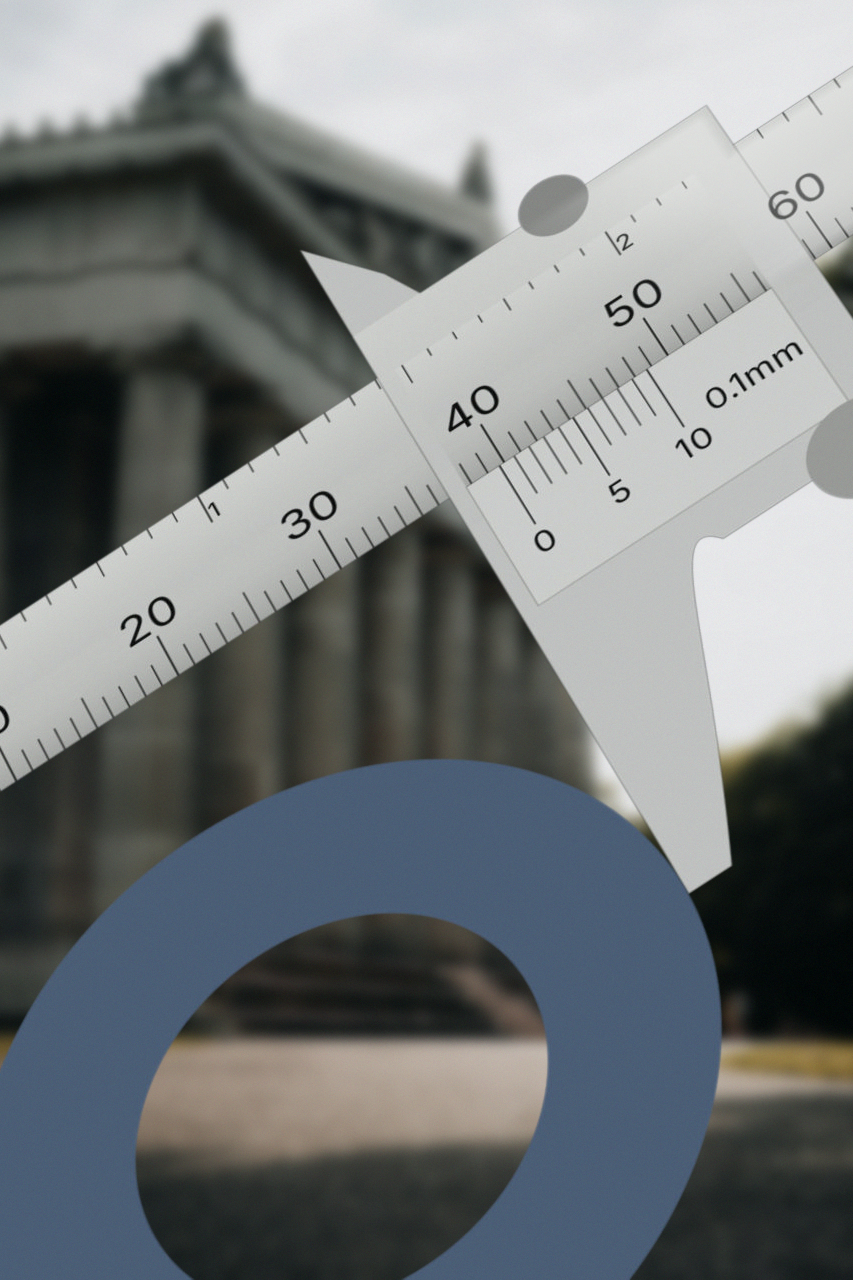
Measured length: 39.7 mm
